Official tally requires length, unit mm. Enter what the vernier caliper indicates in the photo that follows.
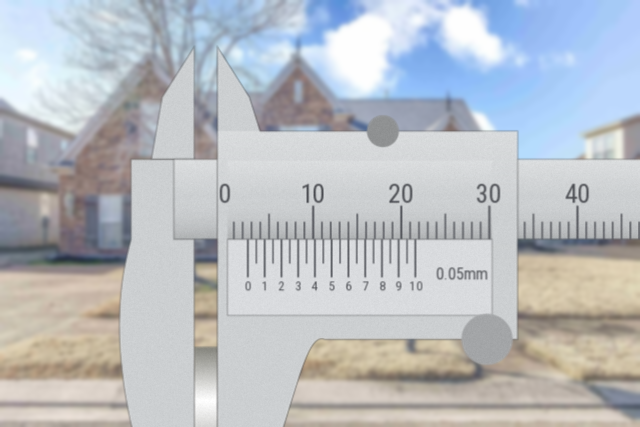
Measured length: 2.6 mm
